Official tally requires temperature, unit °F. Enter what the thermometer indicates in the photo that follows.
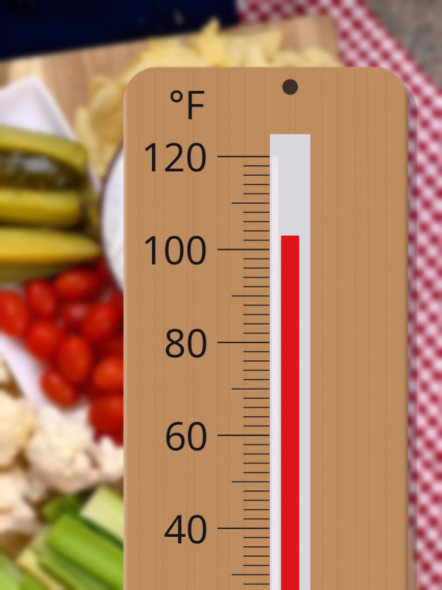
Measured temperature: 103 °F
